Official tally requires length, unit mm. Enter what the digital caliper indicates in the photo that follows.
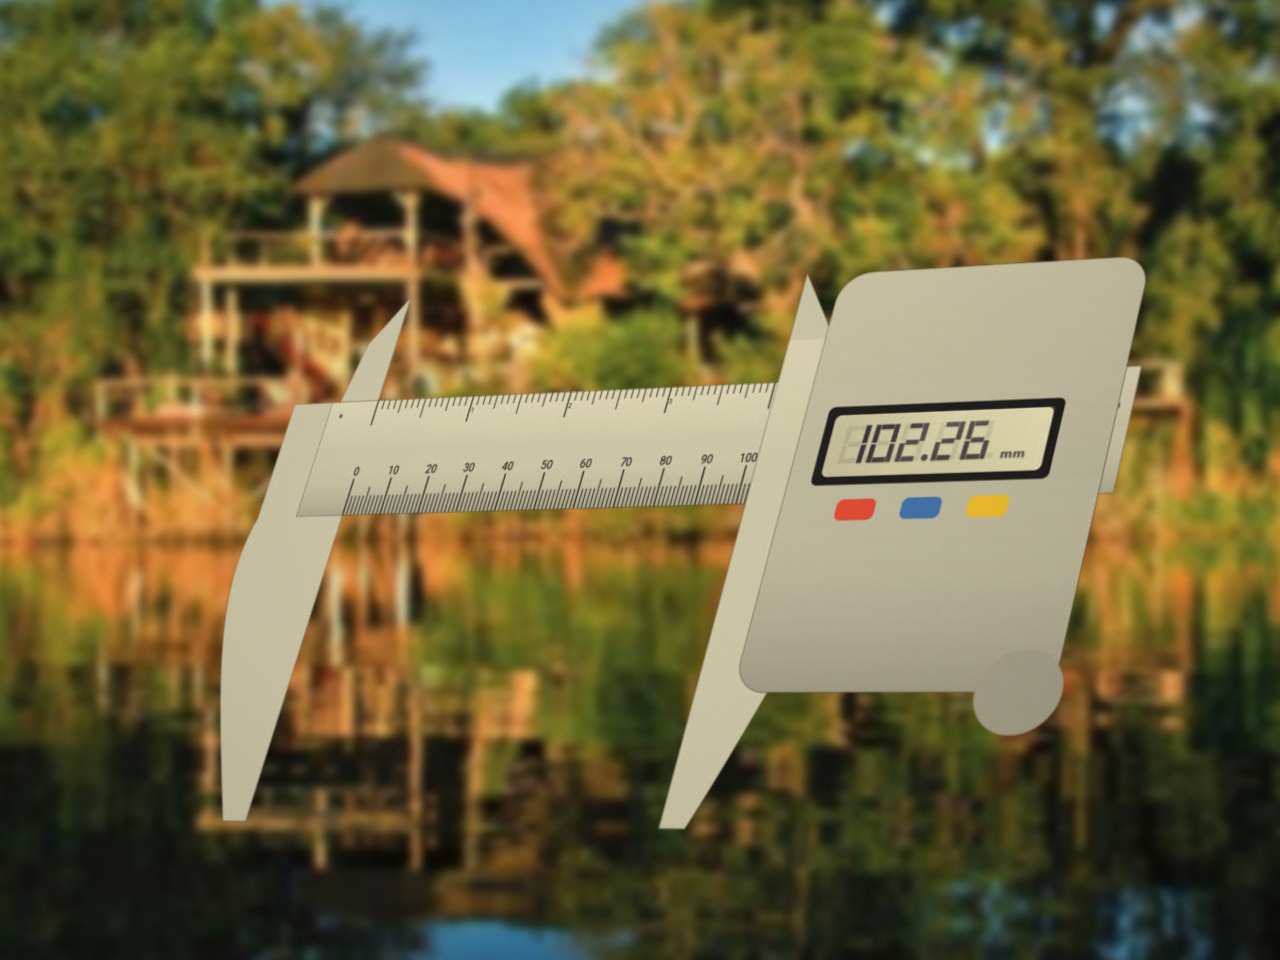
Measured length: 102.26 mm
